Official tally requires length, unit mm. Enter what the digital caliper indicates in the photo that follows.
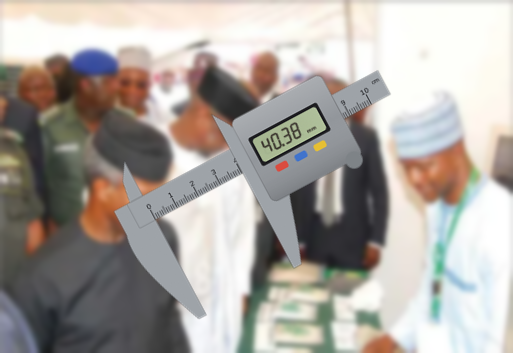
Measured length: 40.38 mm
